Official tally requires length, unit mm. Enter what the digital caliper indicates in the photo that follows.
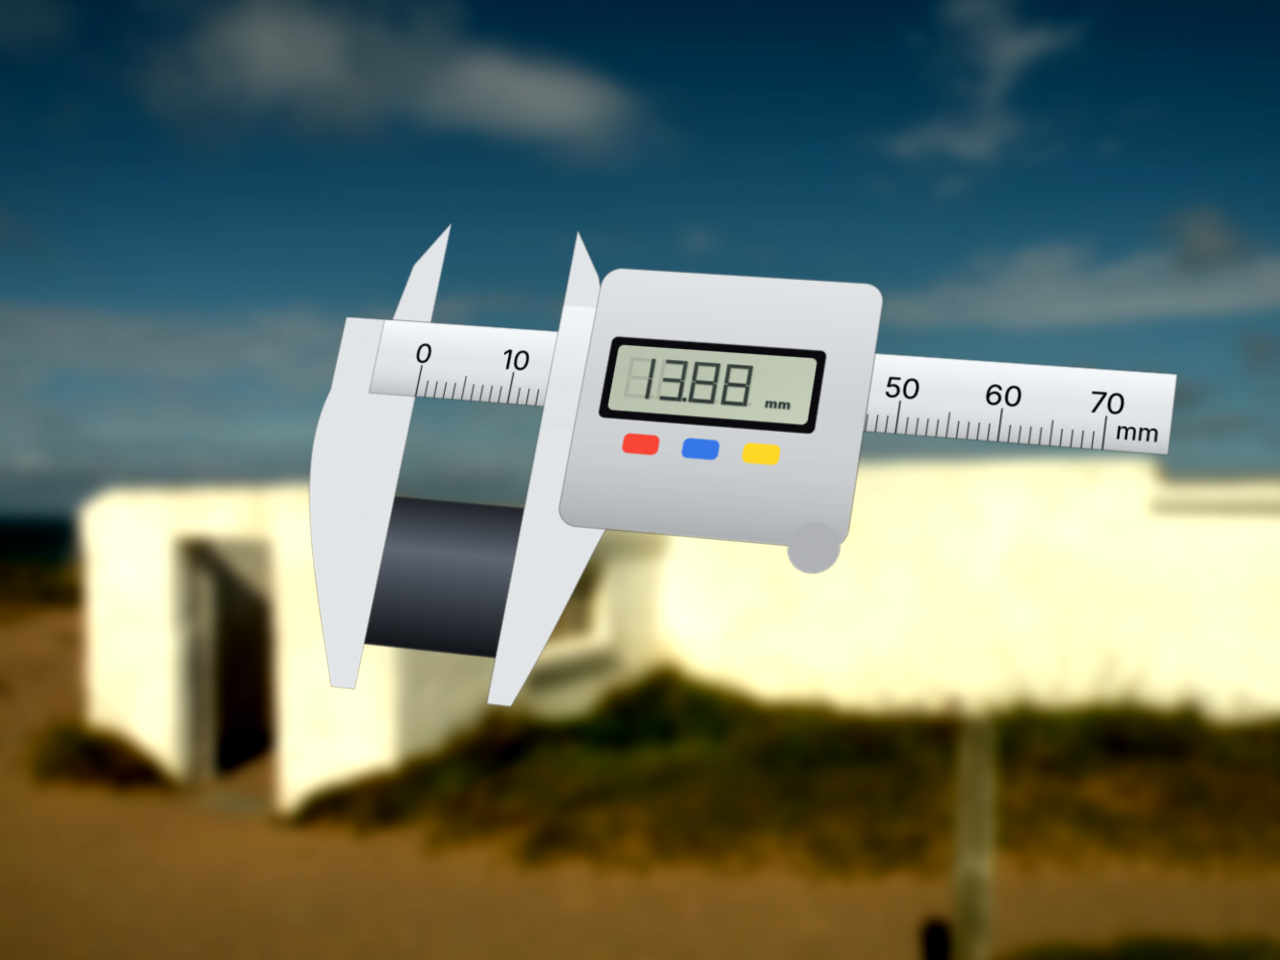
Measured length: 13.88 mm
